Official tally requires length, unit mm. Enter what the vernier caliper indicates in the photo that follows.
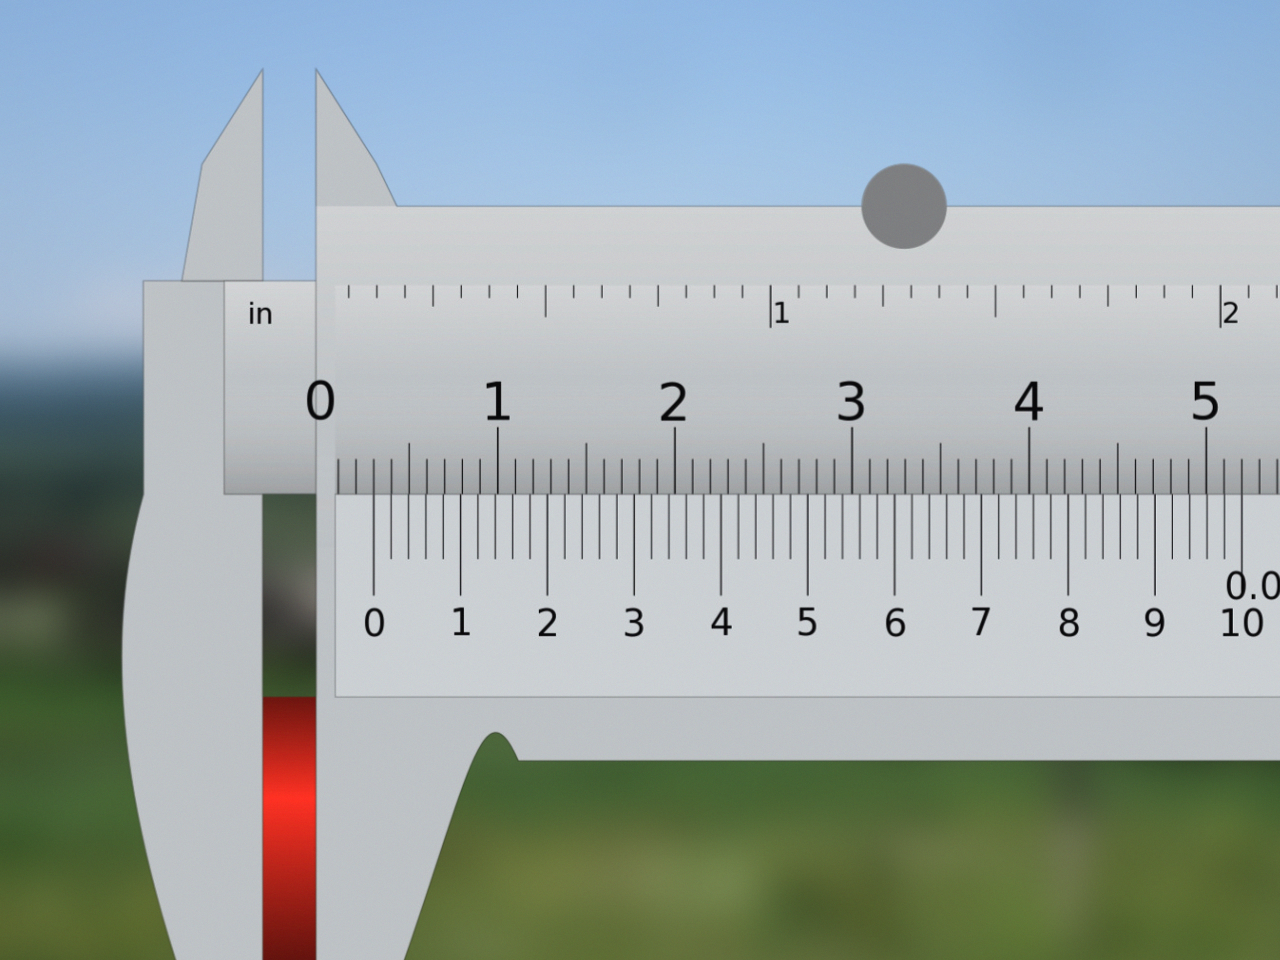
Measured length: 3.0 mm
